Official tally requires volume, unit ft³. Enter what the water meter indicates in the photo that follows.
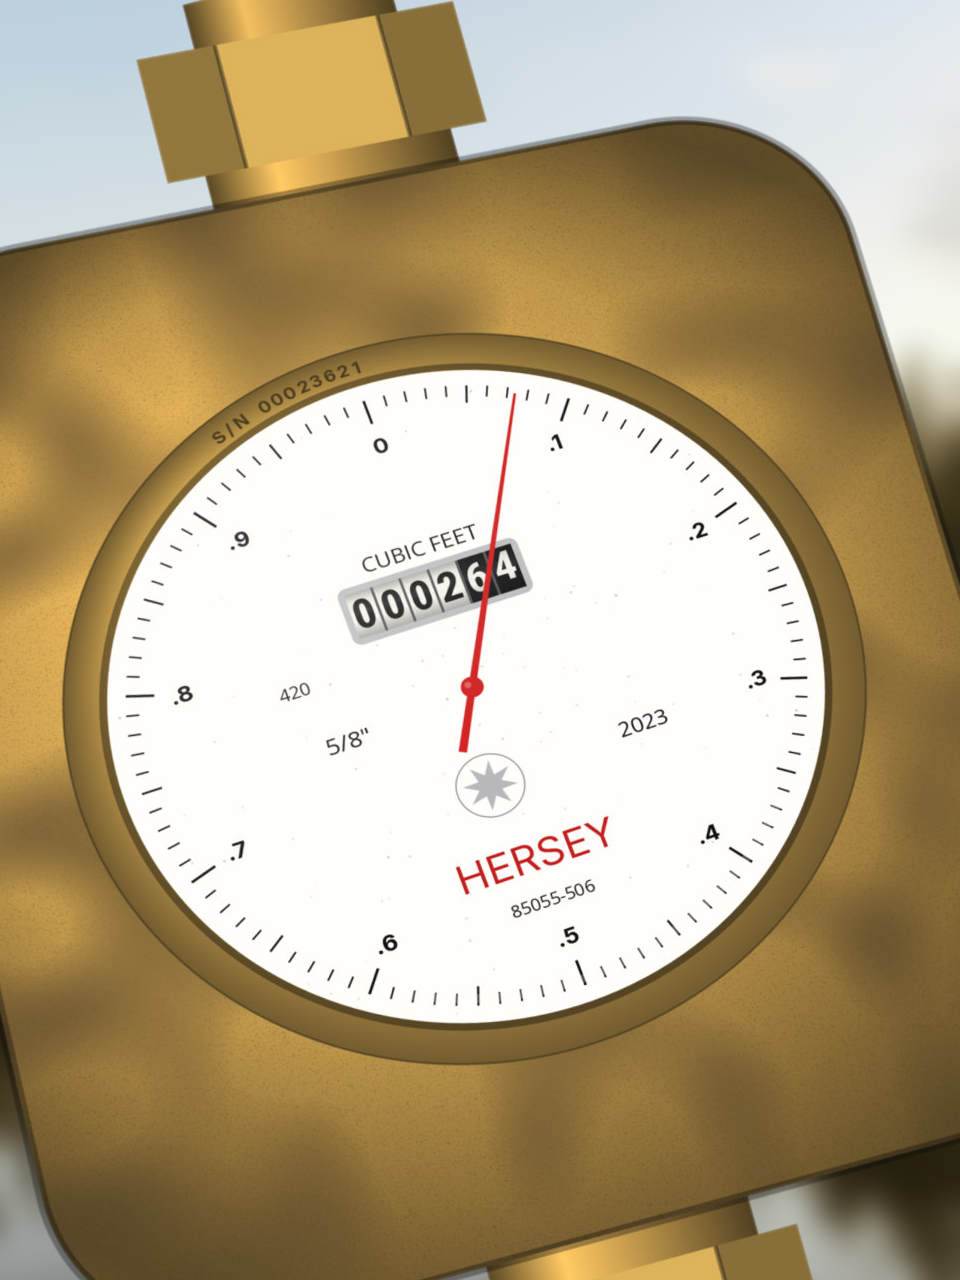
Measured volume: 264.07 ft³
